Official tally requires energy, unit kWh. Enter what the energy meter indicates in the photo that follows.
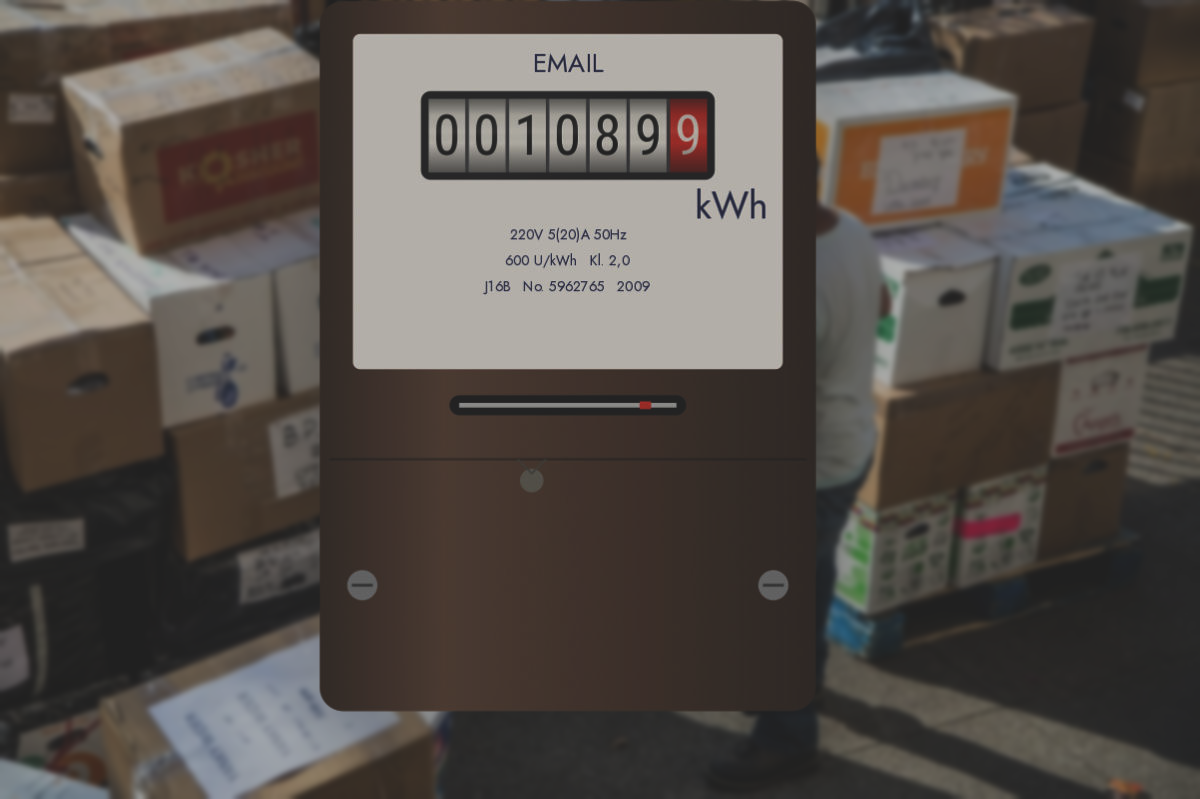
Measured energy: 1089.9 kWh
